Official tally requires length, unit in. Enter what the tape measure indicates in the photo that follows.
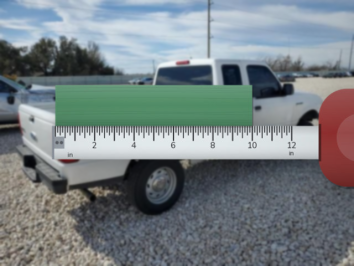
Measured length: 10 in
